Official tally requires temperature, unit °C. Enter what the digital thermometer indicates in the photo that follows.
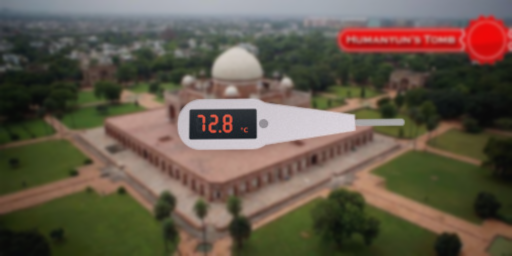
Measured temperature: 72.8 °C
